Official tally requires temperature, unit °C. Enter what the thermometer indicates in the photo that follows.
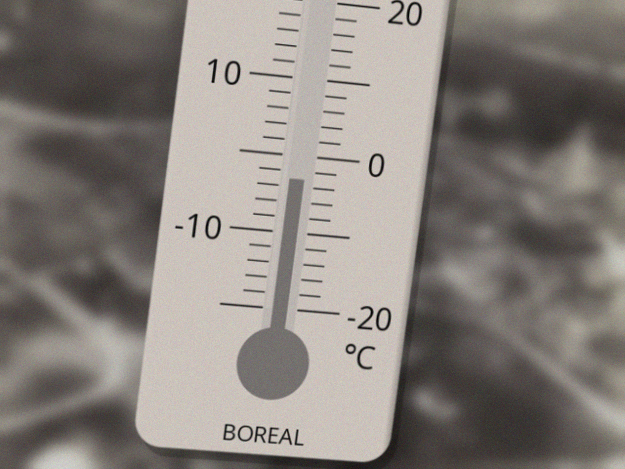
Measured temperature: -3 °C
